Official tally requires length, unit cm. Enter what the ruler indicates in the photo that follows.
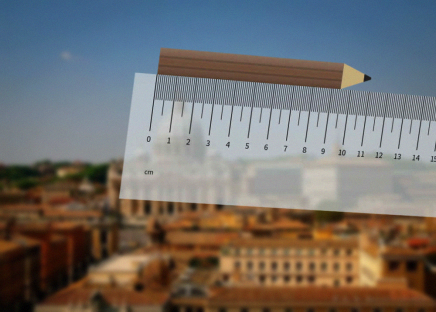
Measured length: 11 cm
